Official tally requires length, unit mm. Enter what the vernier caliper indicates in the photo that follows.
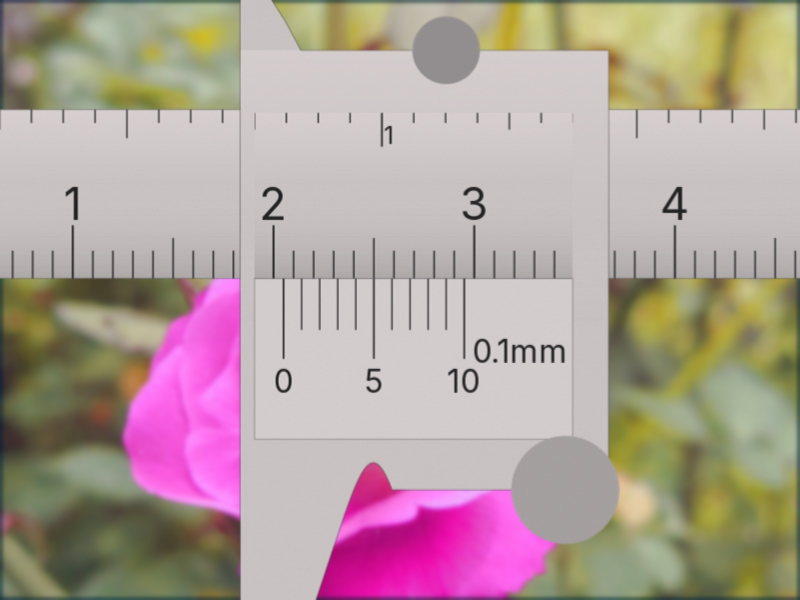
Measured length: 20.5 mm
